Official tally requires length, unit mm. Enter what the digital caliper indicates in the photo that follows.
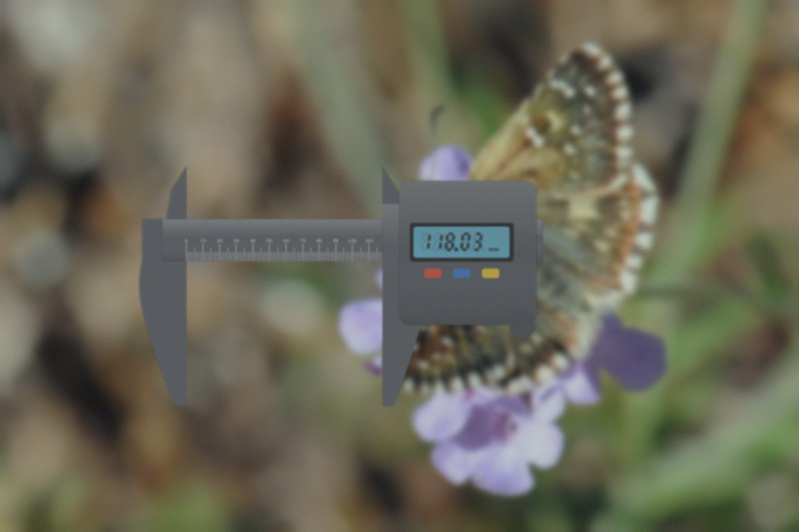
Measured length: 118.03 mm
